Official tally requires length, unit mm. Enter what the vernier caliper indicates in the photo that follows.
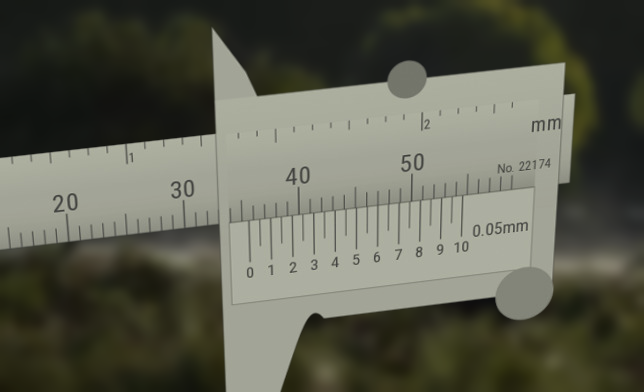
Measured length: 35.6 mm
